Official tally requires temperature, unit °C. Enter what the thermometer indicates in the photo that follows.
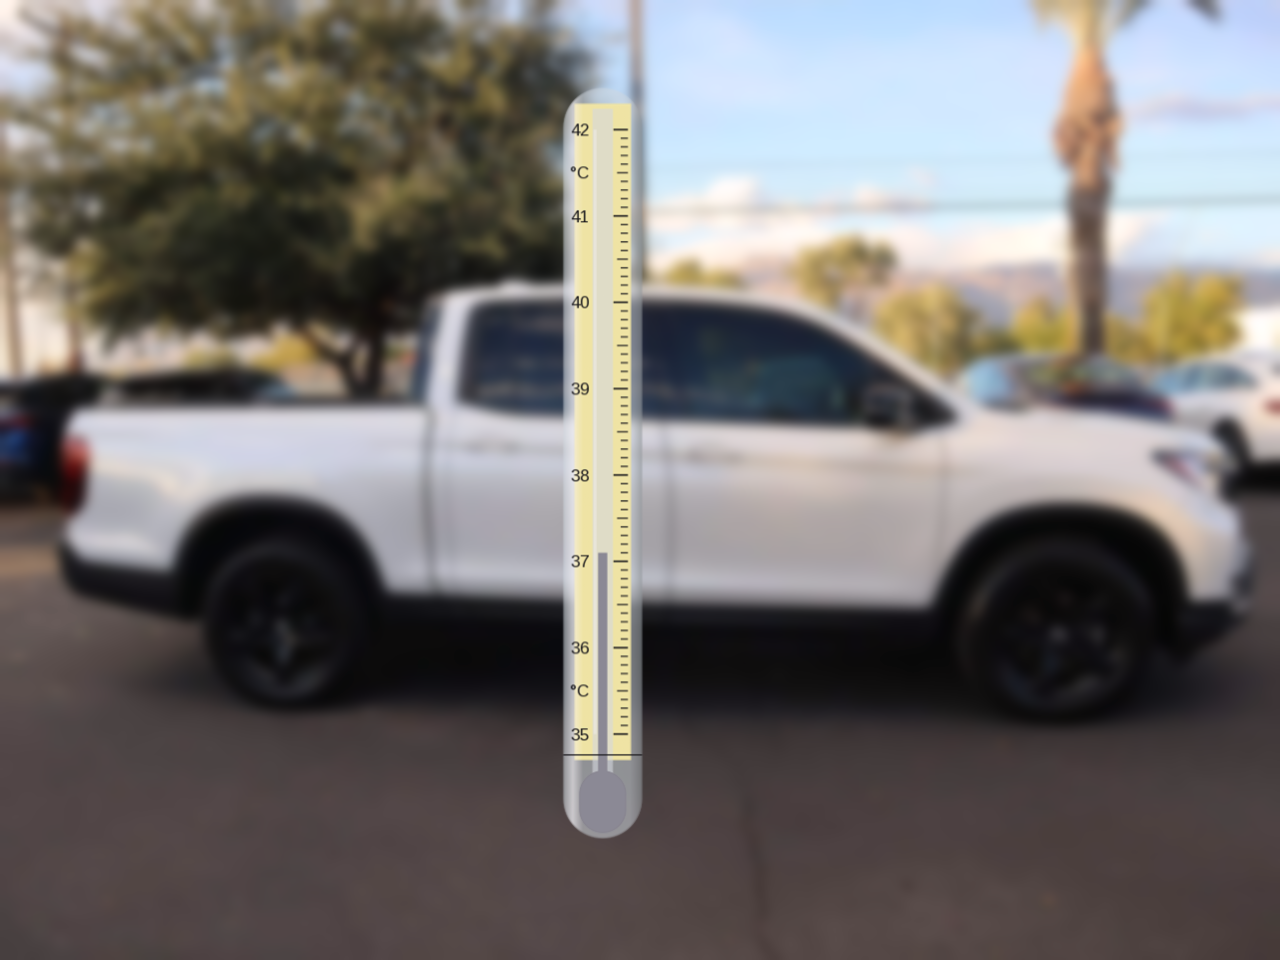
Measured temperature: 37.1 °C
